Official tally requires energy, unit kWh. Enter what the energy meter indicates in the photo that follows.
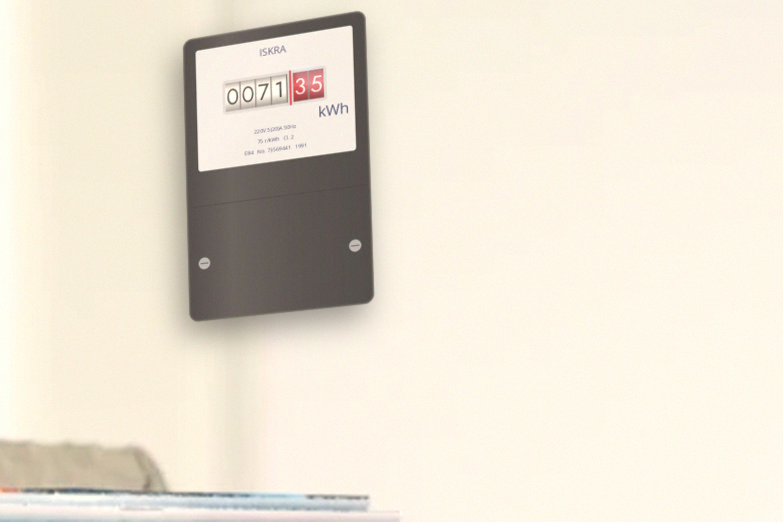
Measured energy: 71.35 kWh
